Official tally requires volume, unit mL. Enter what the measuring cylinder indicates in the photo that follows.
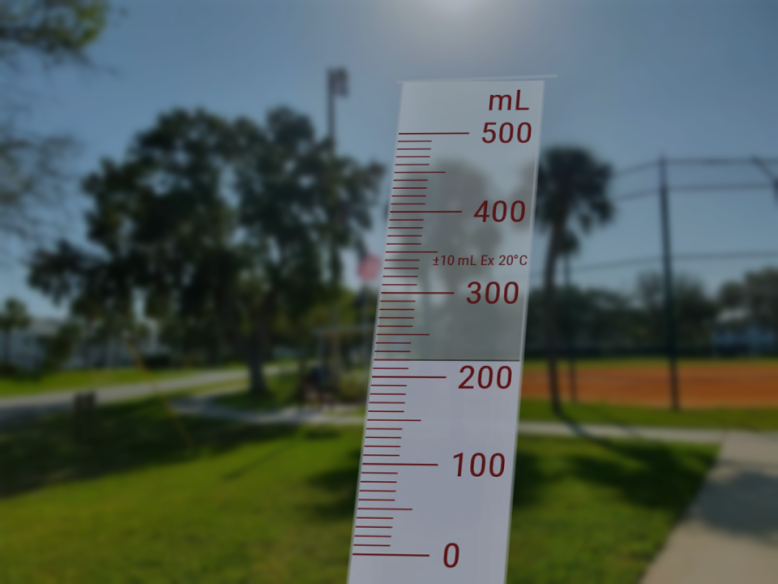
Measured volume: 220 mL
